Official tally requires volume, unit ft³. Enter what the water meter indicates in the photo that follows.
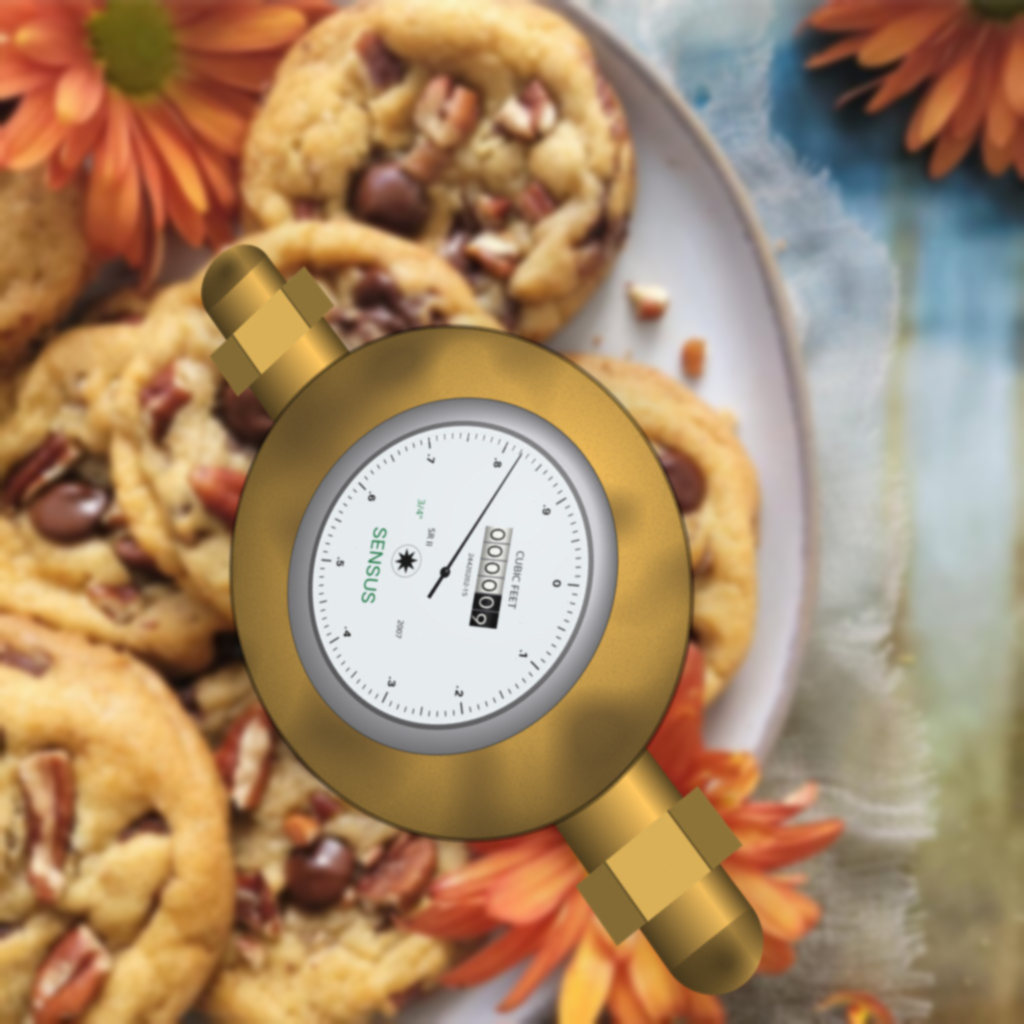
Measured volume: 8.82 ft³
